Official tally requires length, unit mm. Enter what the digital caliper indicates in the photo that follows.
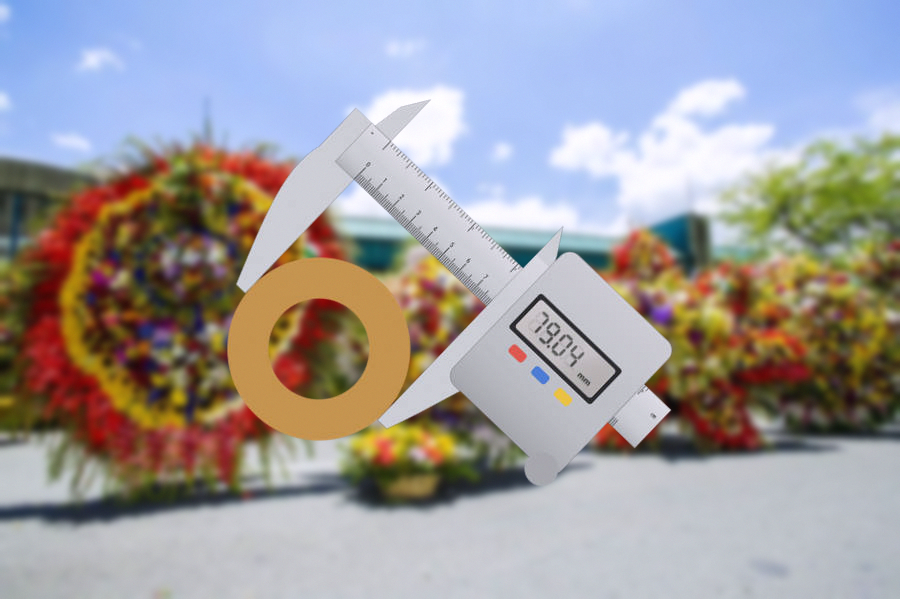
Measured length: 79.04 mm
